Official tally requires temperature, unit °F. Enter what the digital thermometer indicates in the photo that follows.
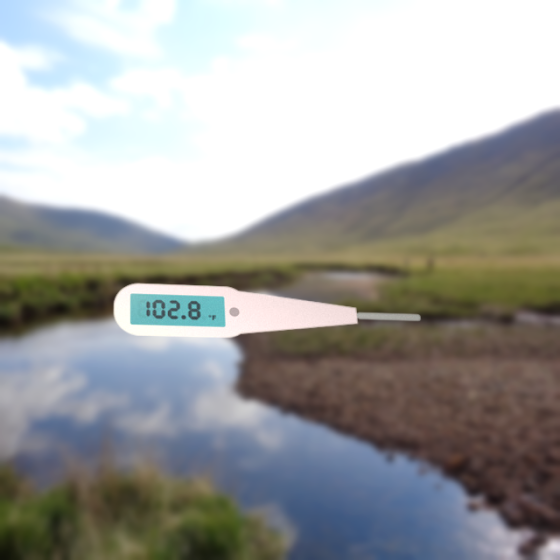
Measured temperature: 102.8 °F
